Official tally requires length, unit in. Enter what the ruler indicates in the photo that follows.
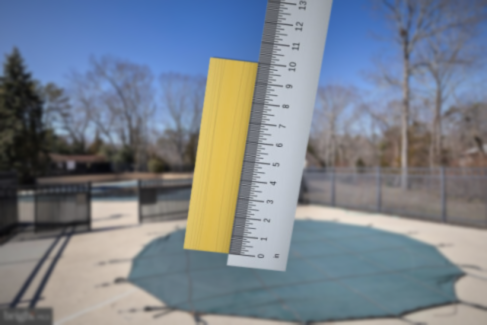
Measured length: 10 in
